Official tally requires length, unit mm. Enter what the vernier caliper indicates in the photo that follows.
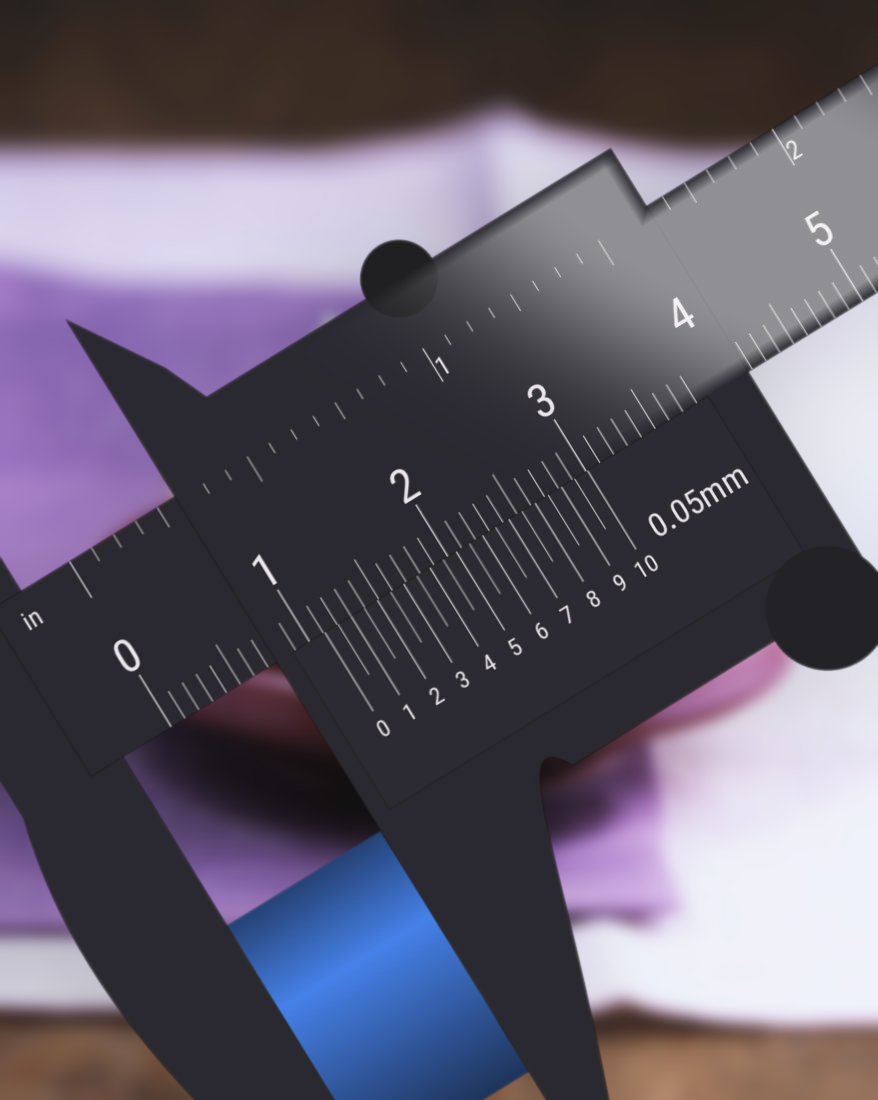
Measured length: 11.1 mm
